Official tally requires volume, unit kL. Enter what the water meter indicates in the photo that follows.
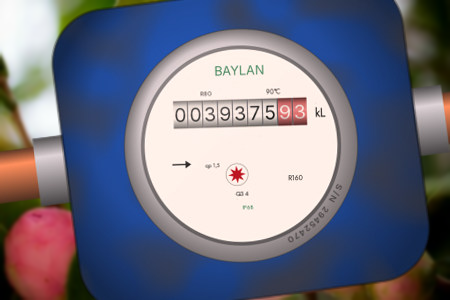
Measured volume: 39375.93 kL
